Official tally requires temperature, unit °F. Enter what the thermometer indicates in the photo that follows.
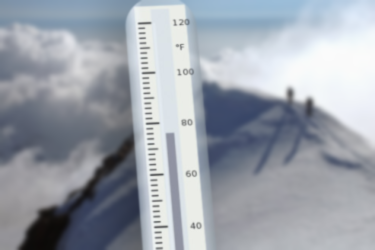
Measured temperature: 76 °F
